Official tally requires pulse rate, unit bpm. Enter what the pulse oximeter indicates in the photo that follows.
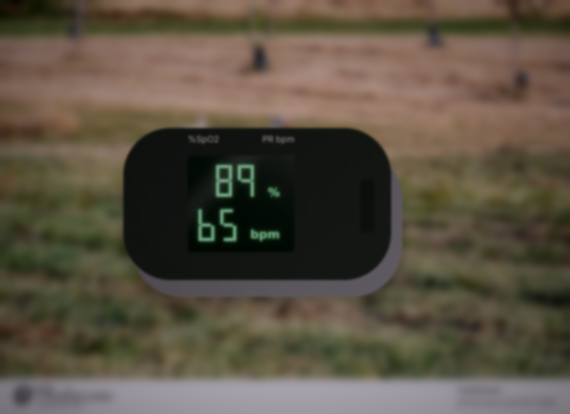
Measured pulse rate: 65 bpm
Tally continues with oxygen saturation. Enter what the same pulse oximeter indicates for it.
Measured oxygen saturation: 89 %
